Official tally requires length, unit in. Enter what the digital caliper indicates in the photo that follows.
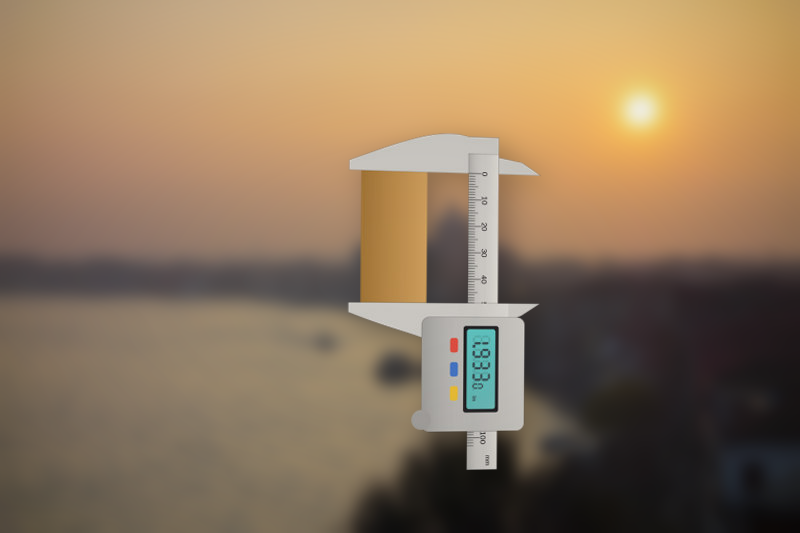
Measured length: 1.9330 in
